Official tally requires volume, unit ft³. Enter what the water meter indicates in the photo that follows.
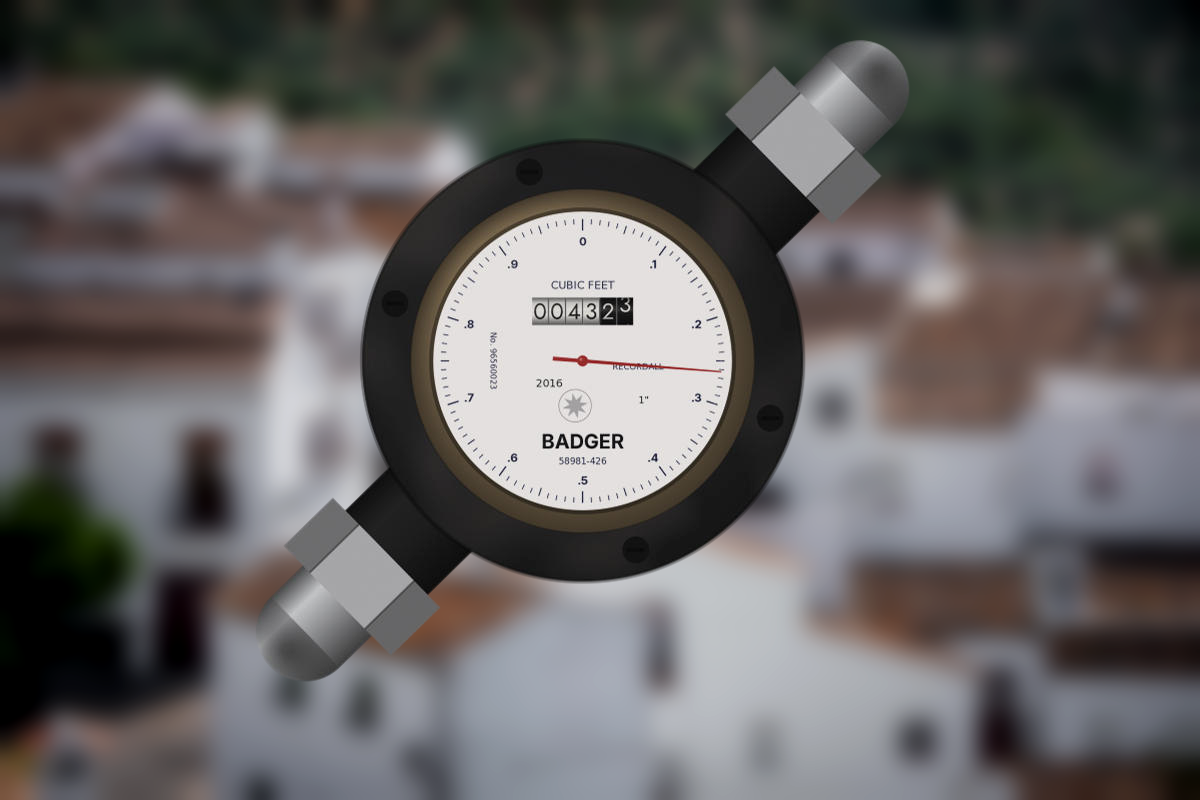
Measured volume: 4323.26 ft³
